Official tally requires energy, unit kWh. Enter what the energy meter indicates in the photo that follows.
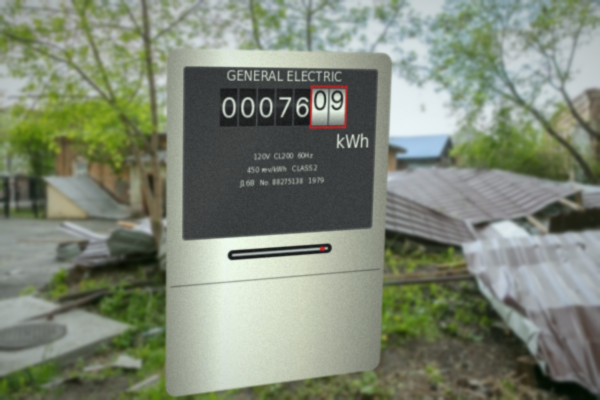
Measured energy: 76.09 kWh
